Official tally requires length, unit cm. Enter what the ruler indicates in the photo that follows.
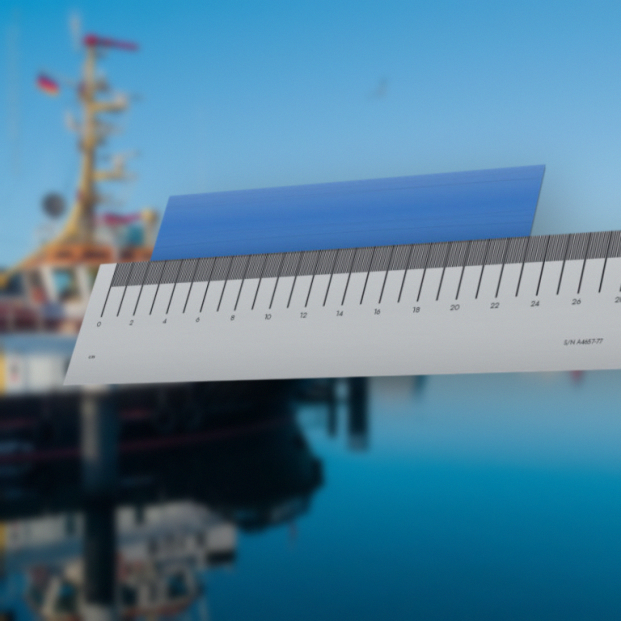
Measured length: 21 cm
